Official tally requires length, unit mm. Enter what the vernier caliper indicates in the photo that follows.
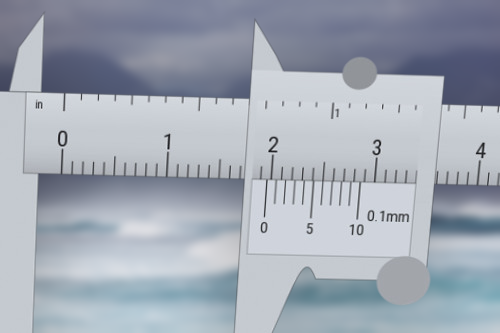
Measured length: 19.6 mm
